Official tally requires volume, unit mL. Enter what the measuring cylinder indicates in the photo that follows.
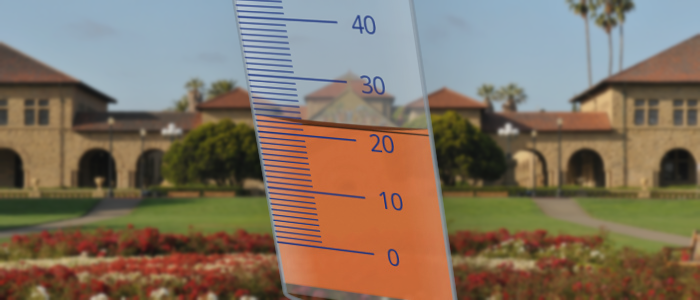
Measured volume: 22 mL
